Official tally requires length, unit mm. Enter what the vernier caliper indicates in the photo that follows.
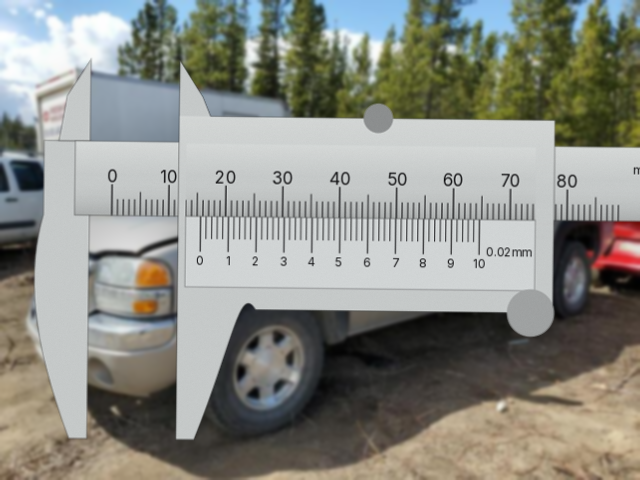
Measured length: 15.6 mm
